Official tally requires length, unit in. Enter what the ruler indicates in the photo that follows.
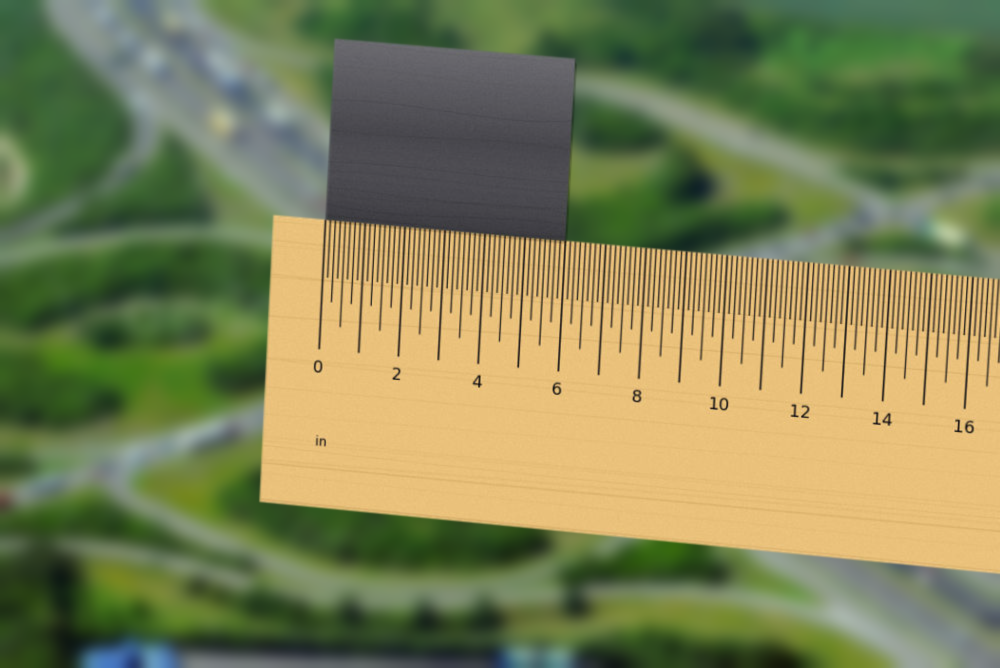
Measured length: 6 in
